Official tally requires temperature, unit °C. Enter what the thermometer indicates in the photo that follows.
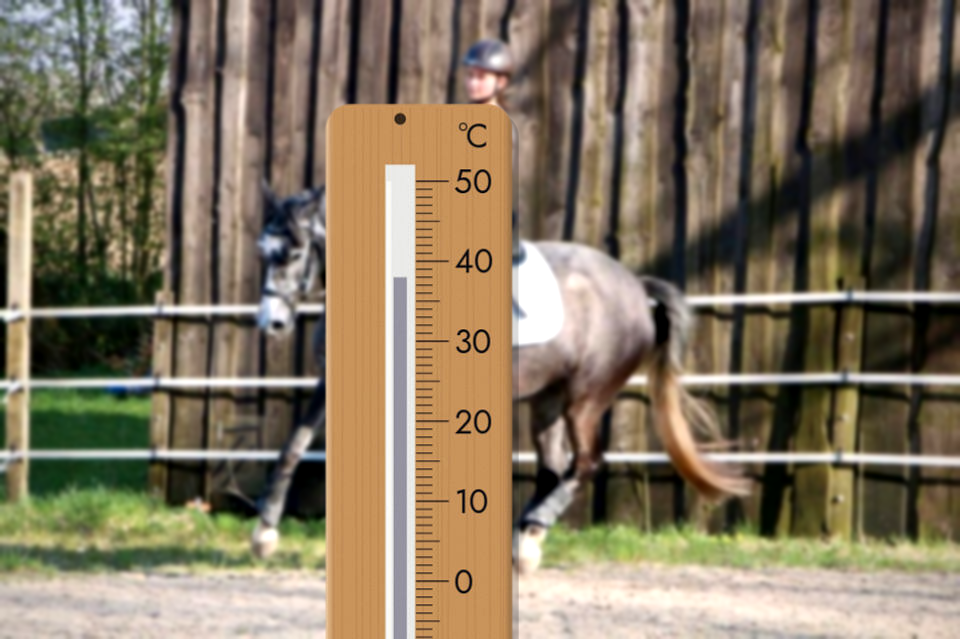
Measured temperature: 38 °C
